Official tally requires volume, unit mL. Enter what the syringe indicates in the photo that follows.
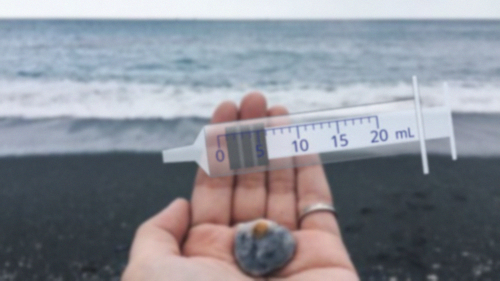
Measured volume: 1 mL
